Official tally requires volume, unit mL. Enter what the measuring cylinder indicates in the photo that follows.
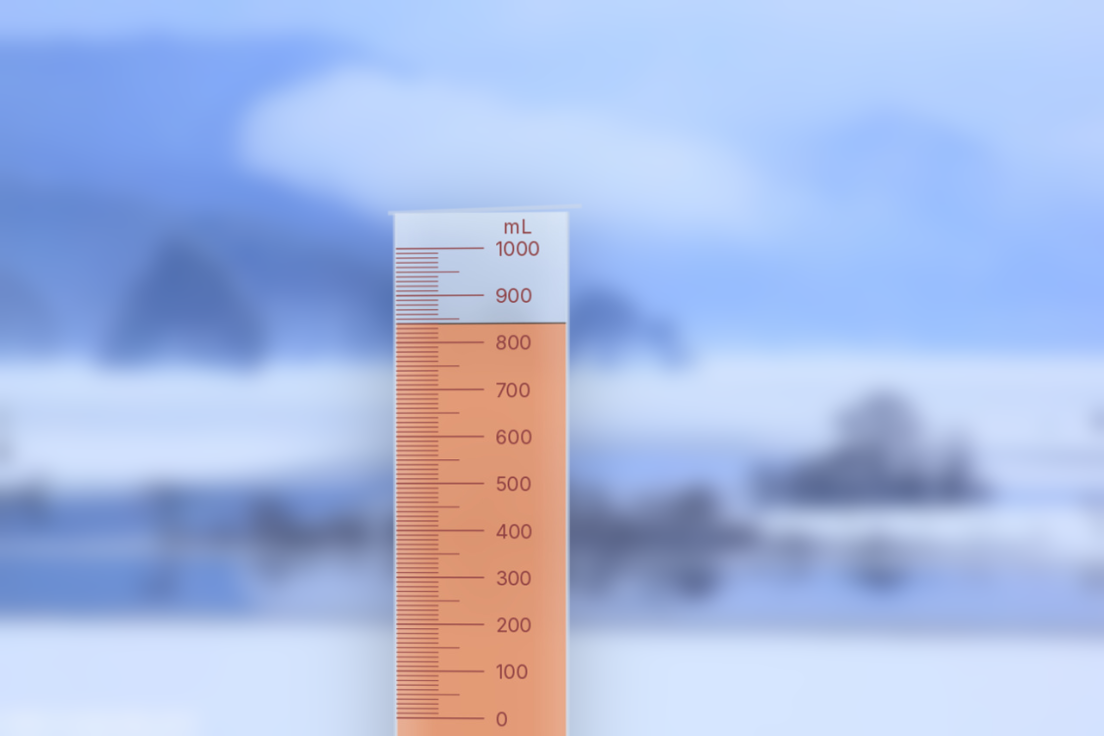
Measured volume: 840 mL
